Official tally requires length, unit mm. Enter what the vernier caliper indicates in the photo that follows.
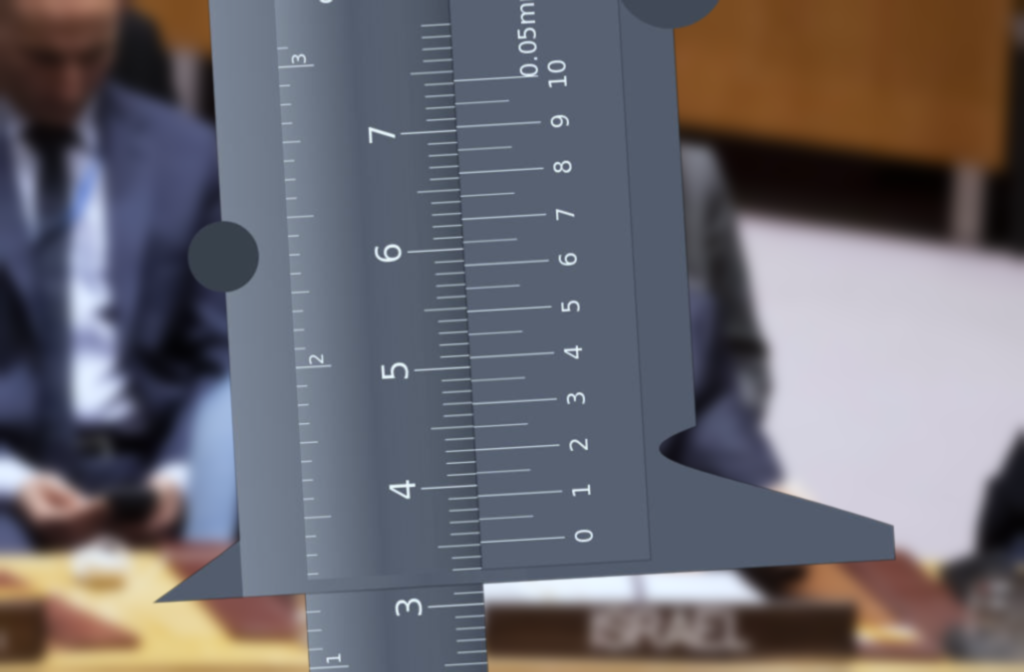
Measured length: 35.2 mm
